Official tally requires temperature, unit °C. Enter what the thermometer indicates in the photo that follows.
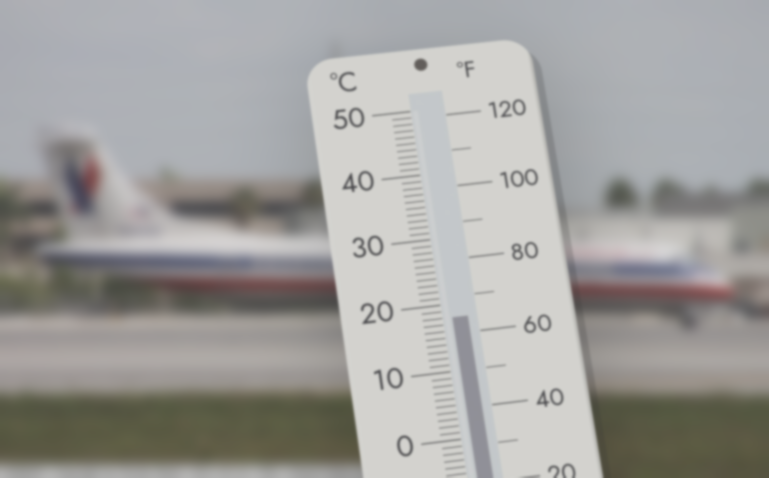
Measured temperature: 18 °C
